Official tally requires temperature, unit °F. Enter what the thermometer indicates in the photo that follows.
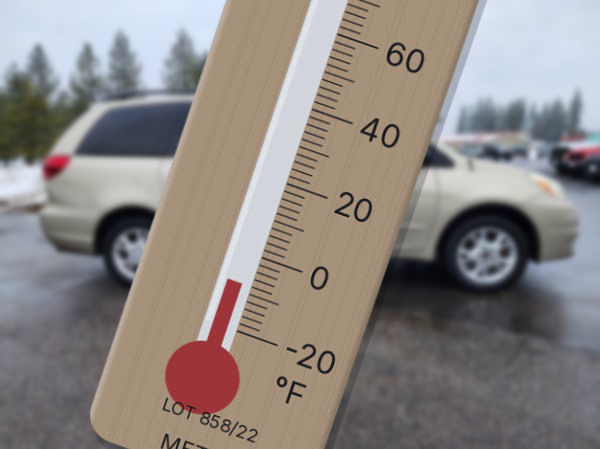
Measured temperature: -8 °F
